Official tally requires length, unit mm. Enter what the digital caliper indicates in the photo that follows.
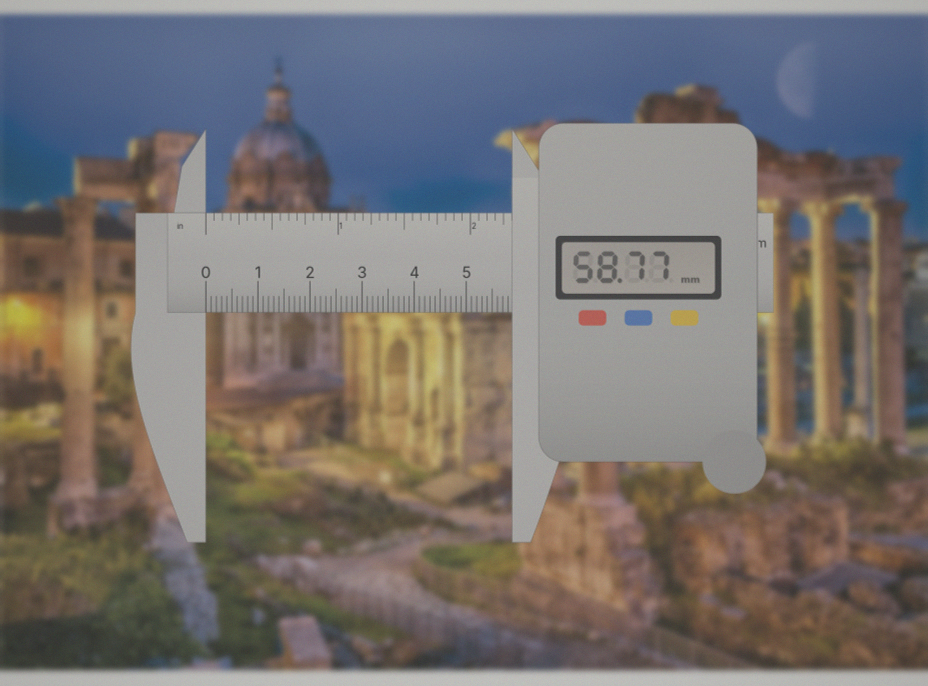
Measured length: 58.77 mm
